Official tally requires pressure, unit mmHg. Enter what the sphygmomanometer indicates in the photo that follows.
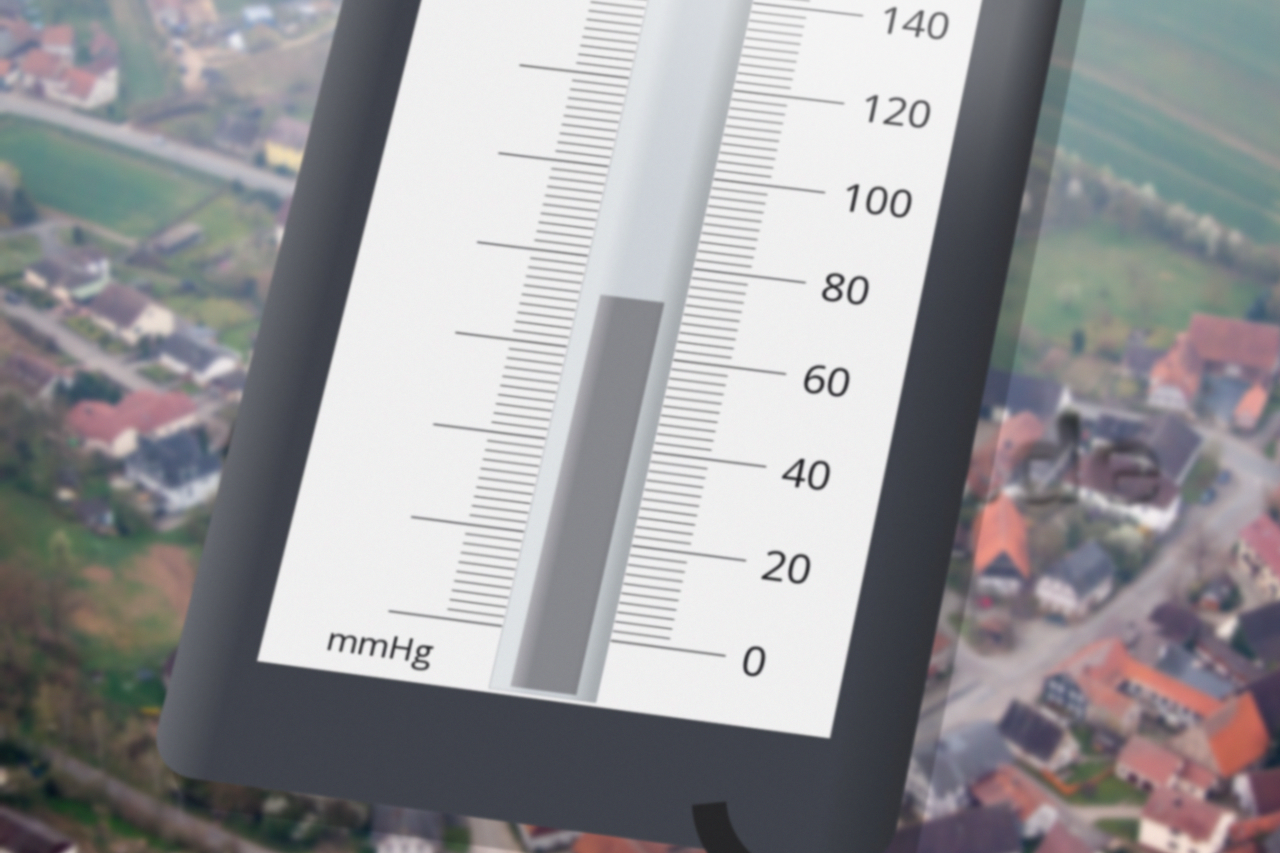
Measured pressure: 72 mmHg
